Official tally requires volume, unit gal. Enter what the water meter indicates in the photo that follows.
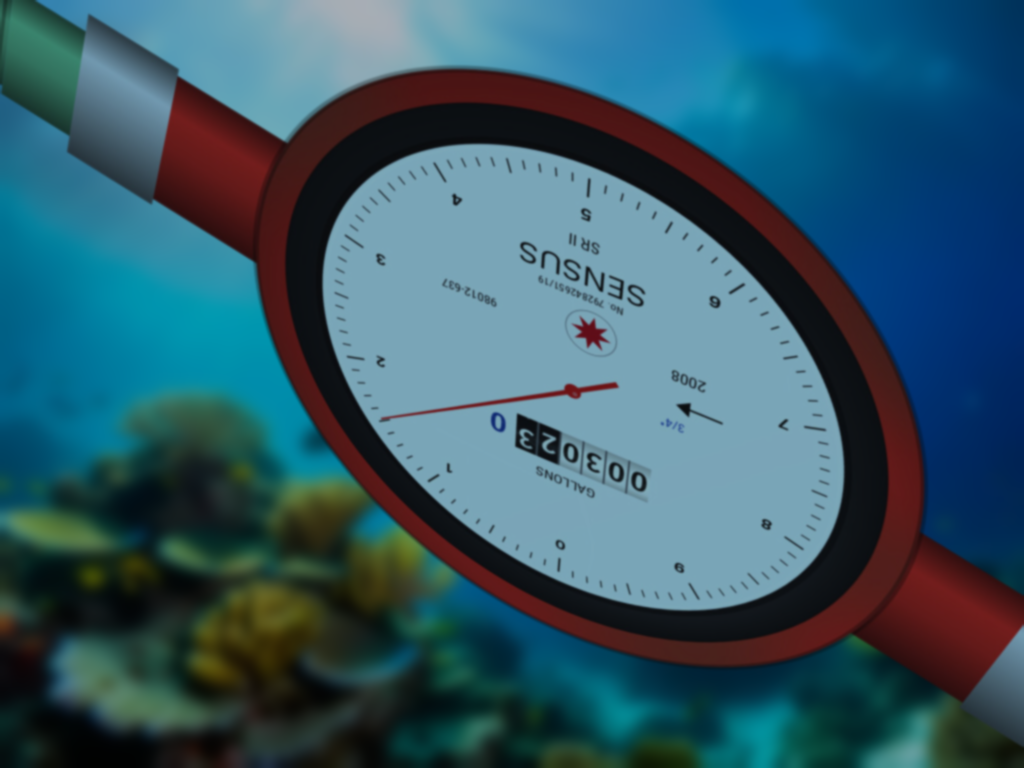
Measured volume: 30231.5 gal
